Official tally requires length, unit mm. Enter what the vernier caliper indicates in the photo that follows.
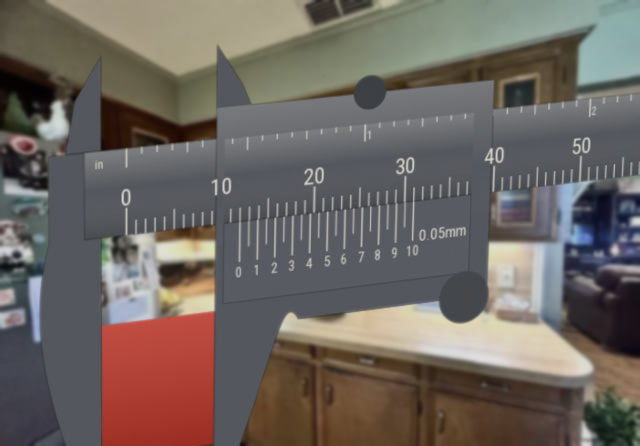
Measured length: 12.0 mm
